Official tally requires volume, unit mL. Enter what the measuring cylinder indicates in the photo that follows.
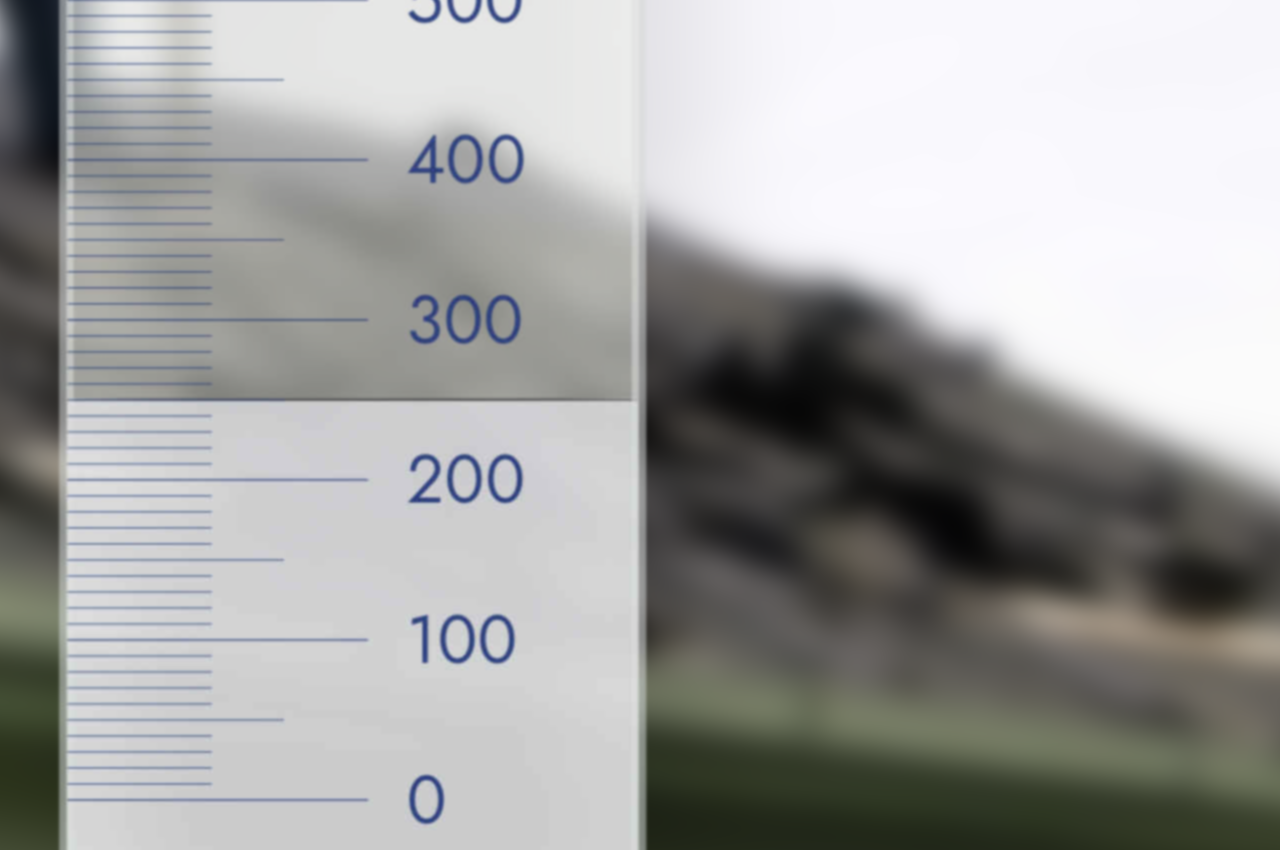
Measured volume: 250 mL
